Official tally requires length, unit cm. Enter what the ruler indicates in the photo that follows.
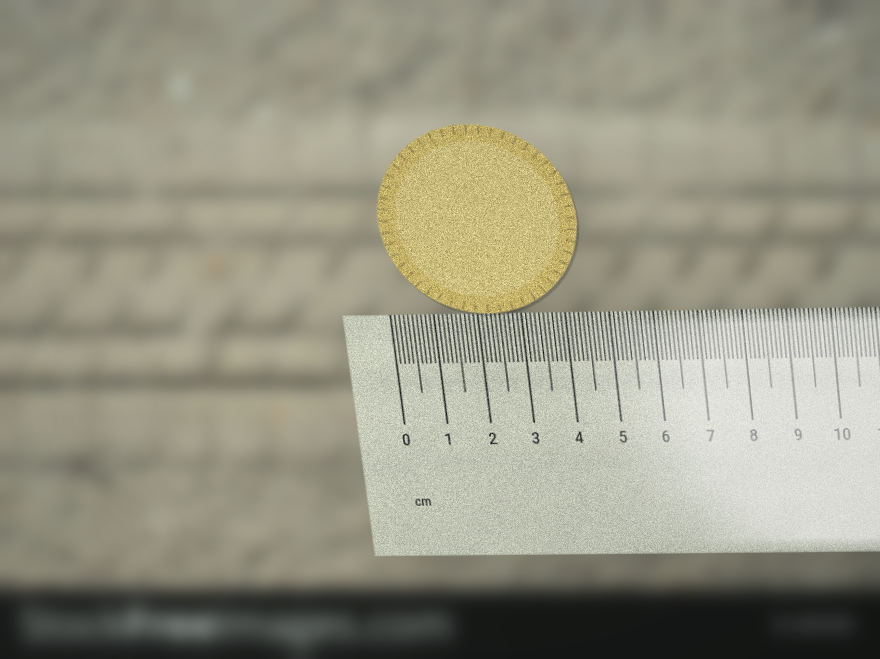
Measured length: 4.5 cm
